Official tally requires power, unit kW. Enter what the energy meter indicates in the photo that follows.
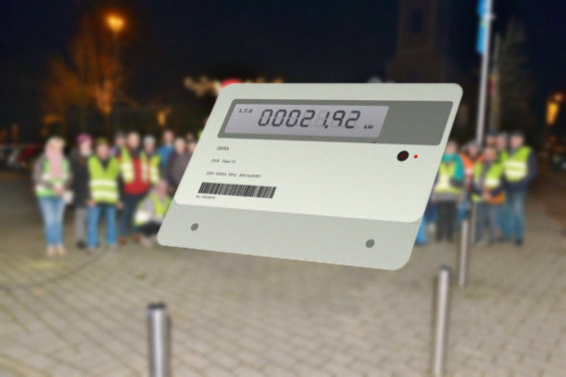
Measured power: 21.92 kW
